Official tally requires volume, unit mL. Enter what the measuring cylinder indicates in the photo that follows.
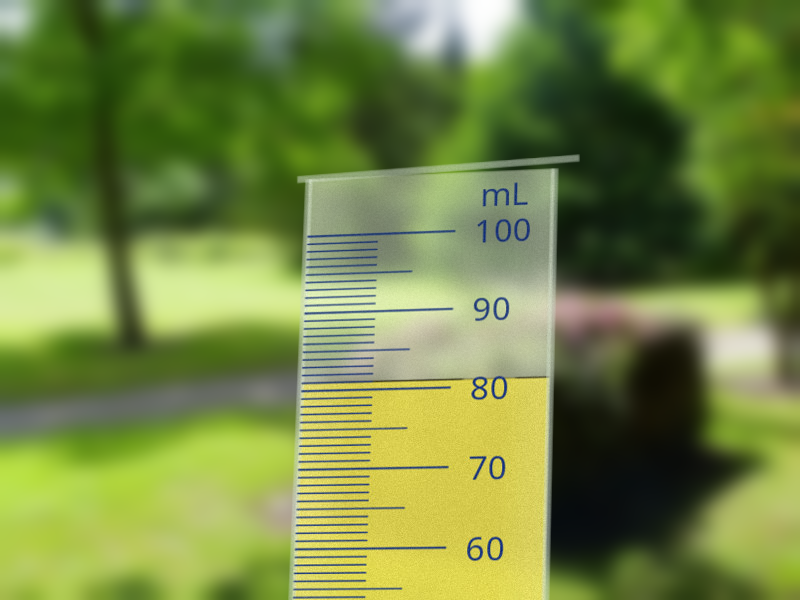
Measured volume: 81 mL
